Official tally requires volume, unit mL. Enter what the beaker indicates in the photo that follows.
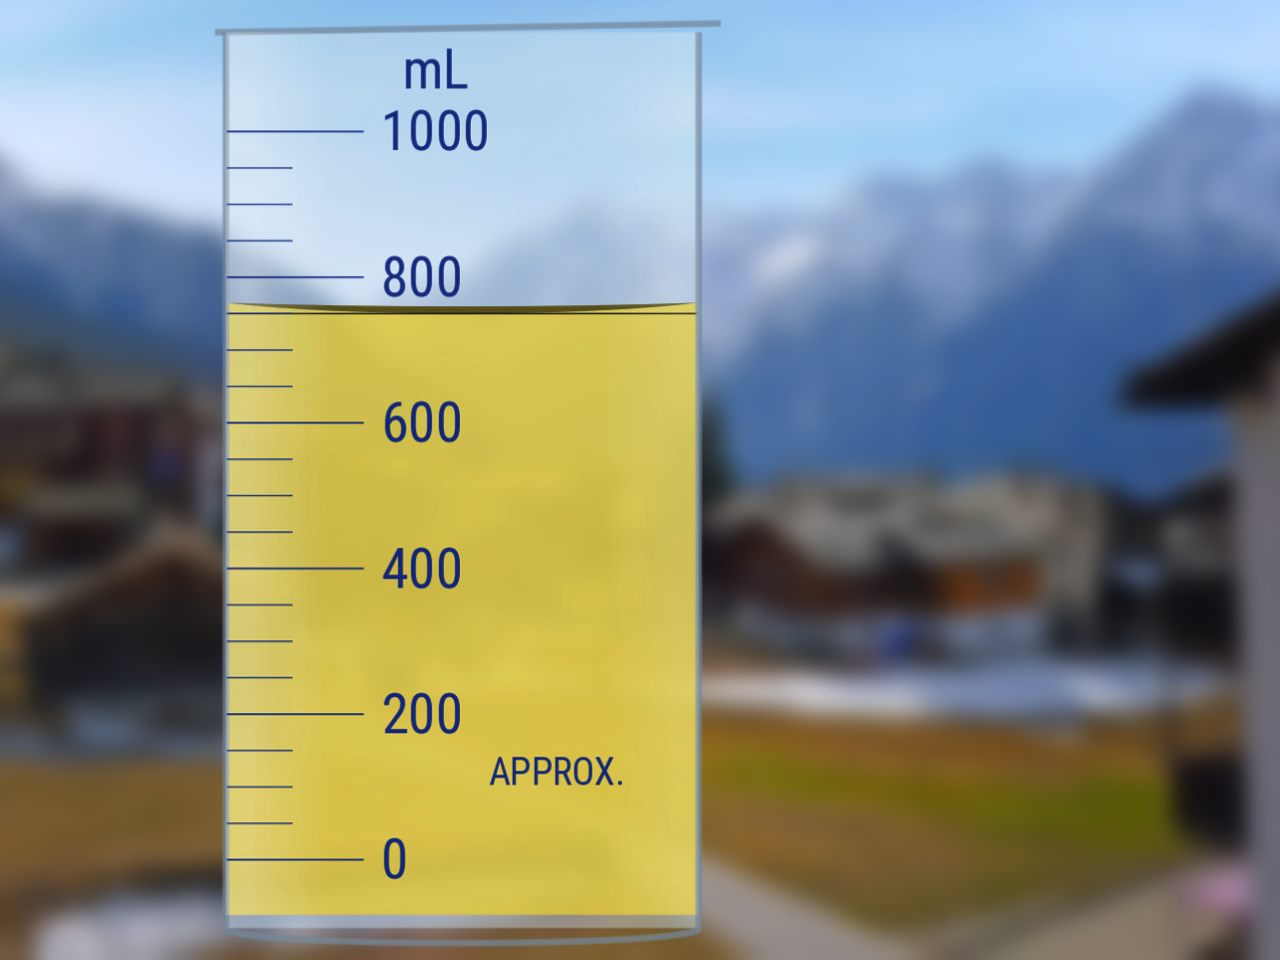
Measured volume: 750 mL
